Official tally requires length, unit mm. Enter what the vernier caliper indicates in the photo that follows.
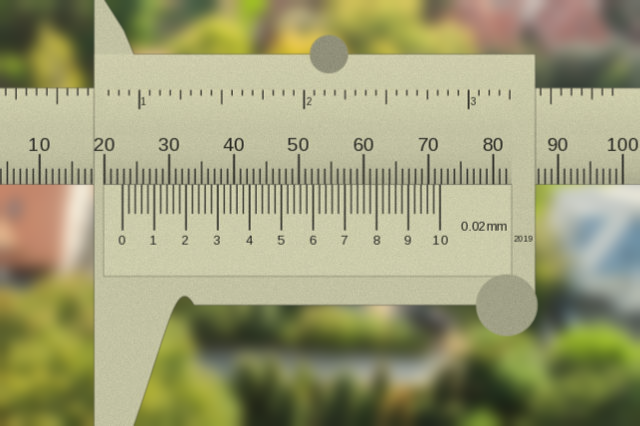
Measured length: 22.8 mm
